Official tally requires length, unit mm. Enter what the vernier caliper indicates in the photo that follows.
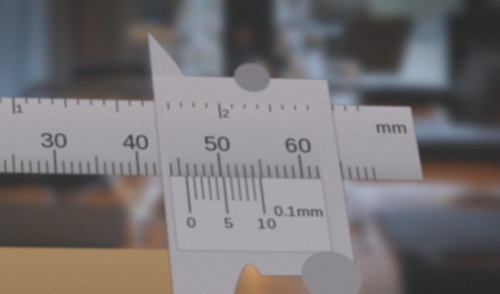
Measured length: 45.8 mm
